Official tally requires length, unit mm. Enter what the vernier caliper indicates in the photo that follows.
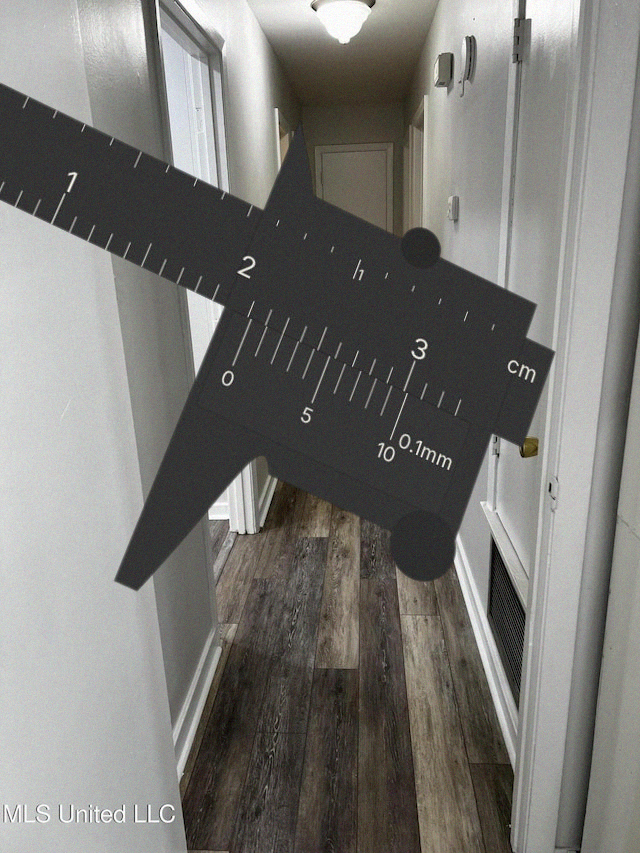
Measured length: 21.2 mm
